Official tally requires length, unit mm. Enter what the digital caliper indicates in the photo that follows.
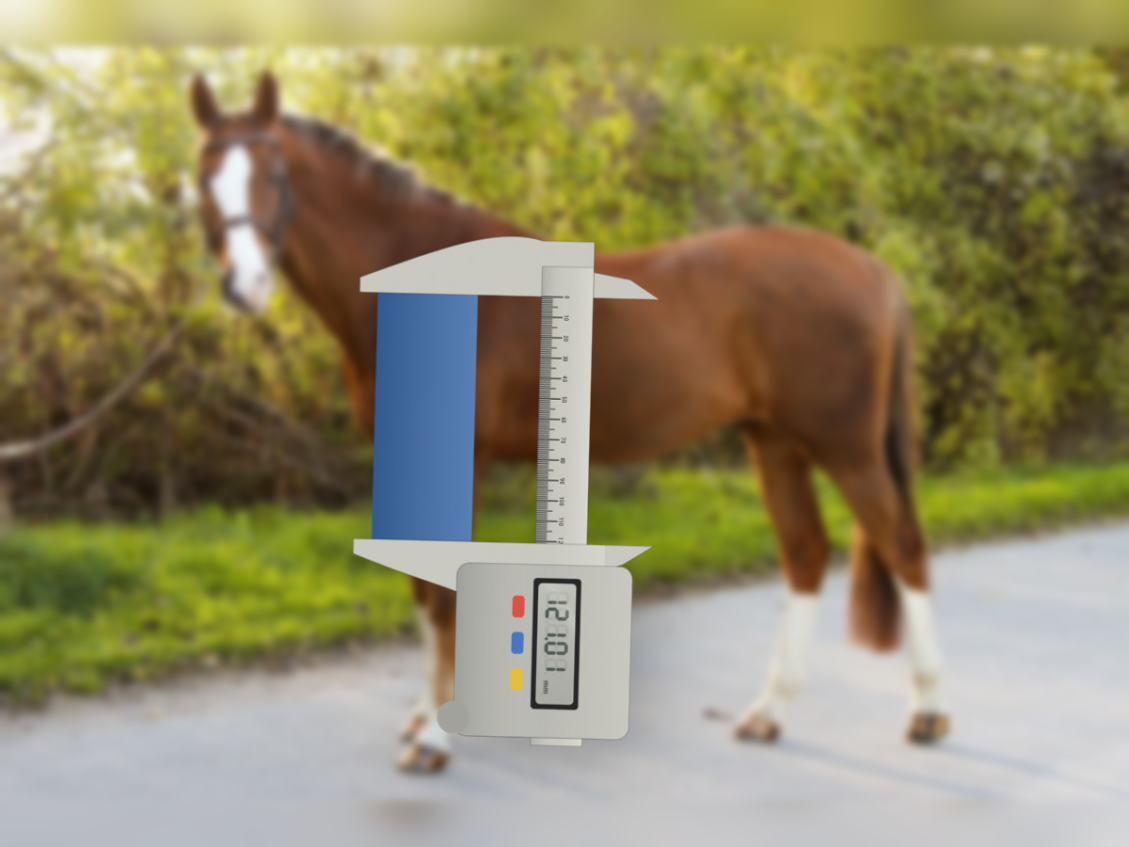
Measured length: 121.01 mm
